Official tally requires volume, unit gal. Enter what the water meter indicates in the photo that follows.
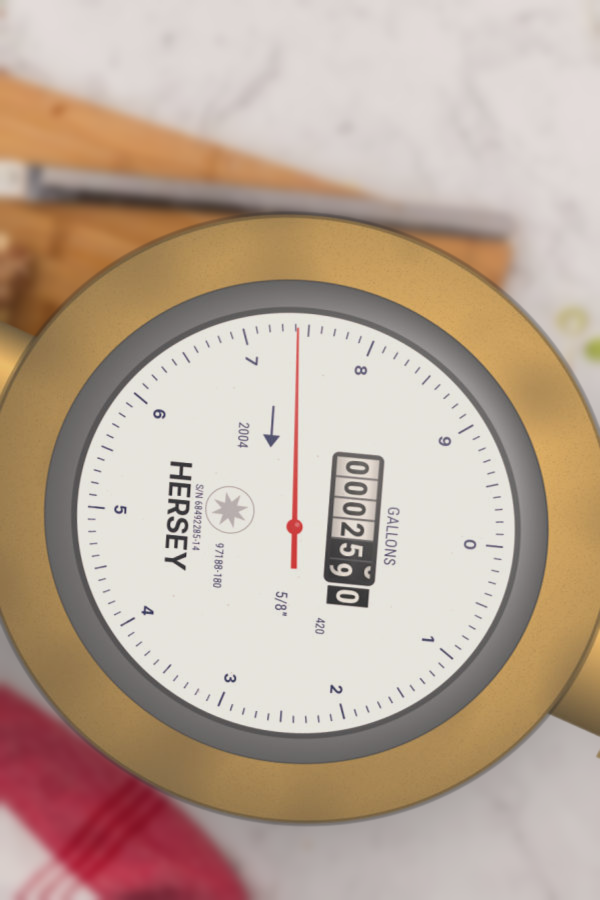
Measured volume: 2587.4 gal
